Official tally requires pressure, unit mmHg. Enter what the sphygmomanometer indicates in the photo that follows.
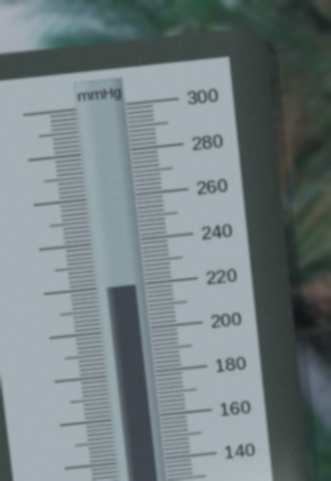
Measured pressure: 220 mmHg
